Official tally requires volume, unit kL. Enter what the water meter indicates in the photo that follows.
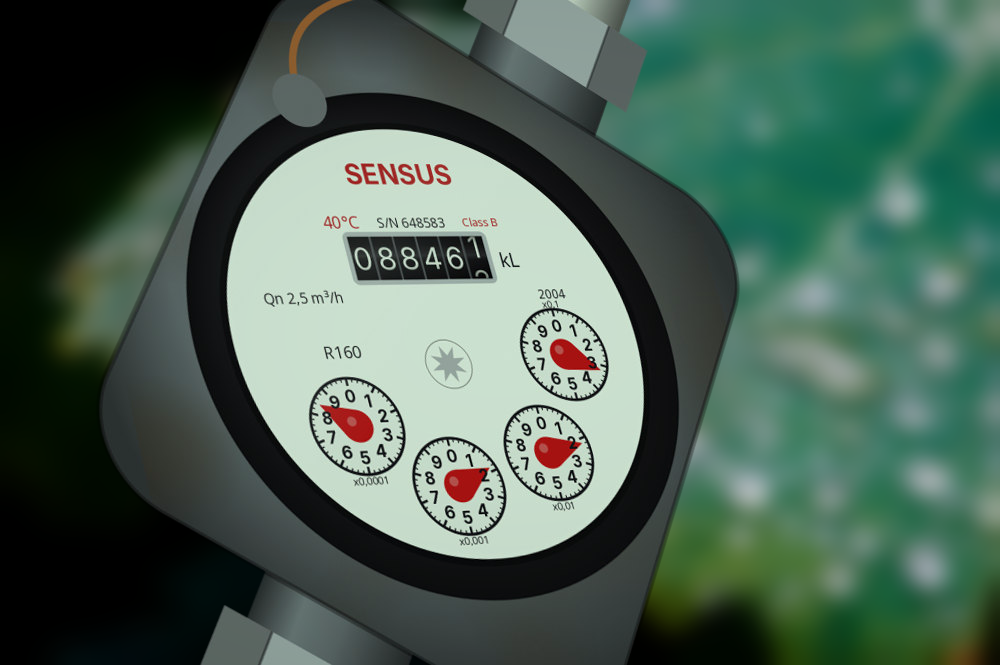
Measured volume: 88461.3218 kL
